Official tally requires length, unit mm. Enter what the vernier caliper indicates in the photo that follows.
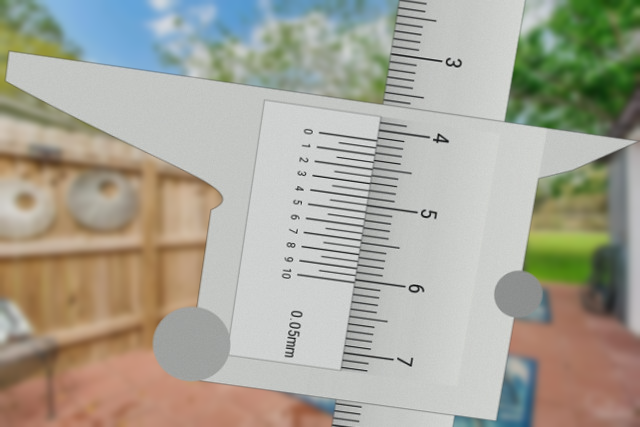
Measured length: 41.4 mm
